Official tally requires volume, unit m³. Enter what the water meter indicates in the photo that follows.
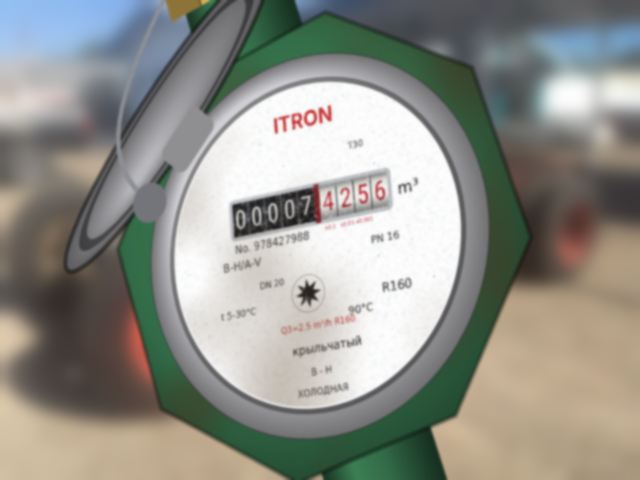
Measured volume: 7.4256 m³
